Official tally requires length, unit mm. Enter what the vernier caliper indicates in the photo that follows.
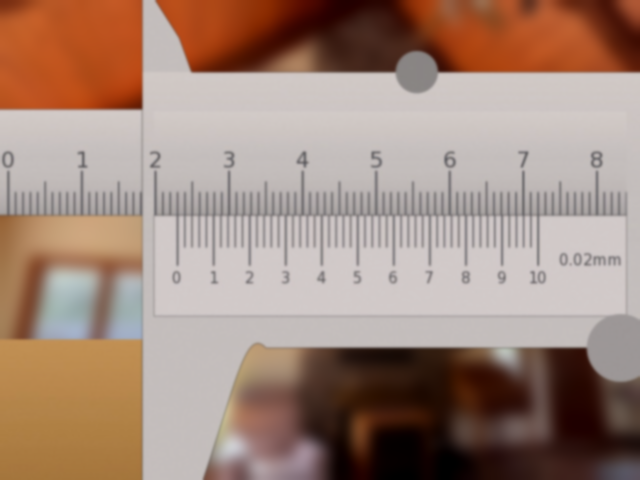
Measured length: 23.0 mm
